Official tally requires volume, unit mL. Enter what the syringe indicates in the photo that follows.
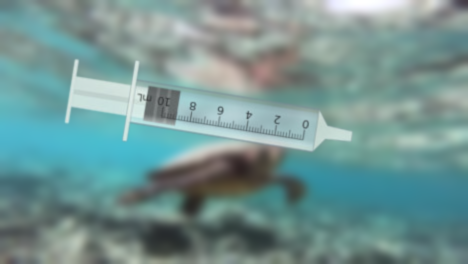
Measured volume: 9 mL
